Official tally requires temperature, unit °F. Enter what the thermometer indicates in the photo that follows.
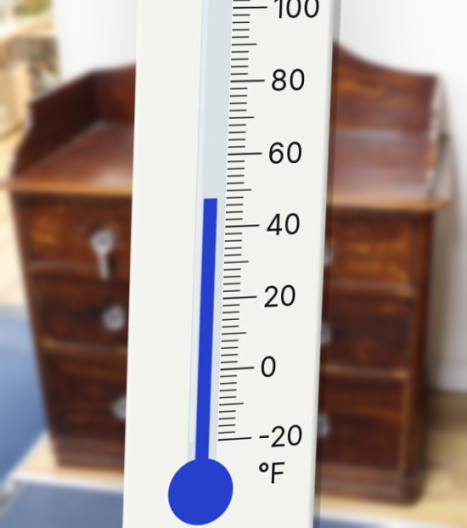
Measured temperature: 48 °F
